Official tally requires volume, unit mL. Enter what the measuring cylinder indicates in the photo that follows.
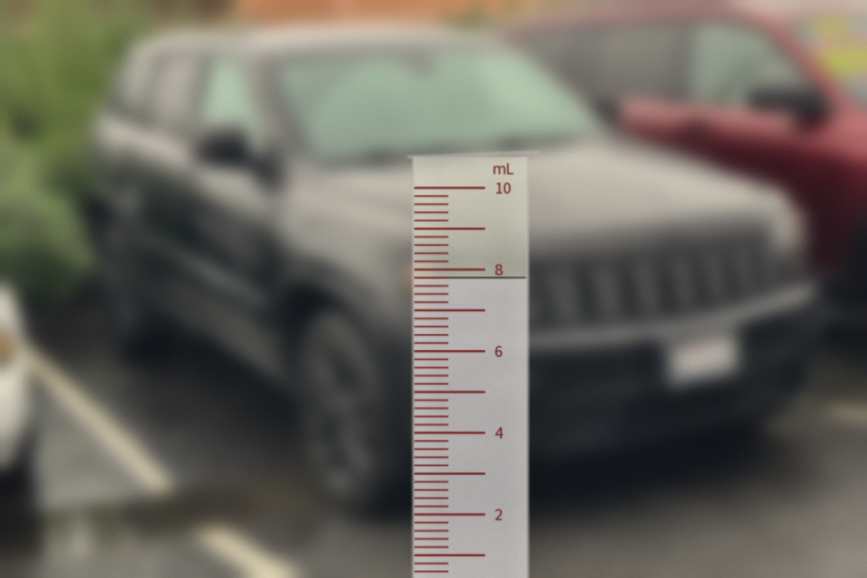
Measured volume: 7.8 mL
